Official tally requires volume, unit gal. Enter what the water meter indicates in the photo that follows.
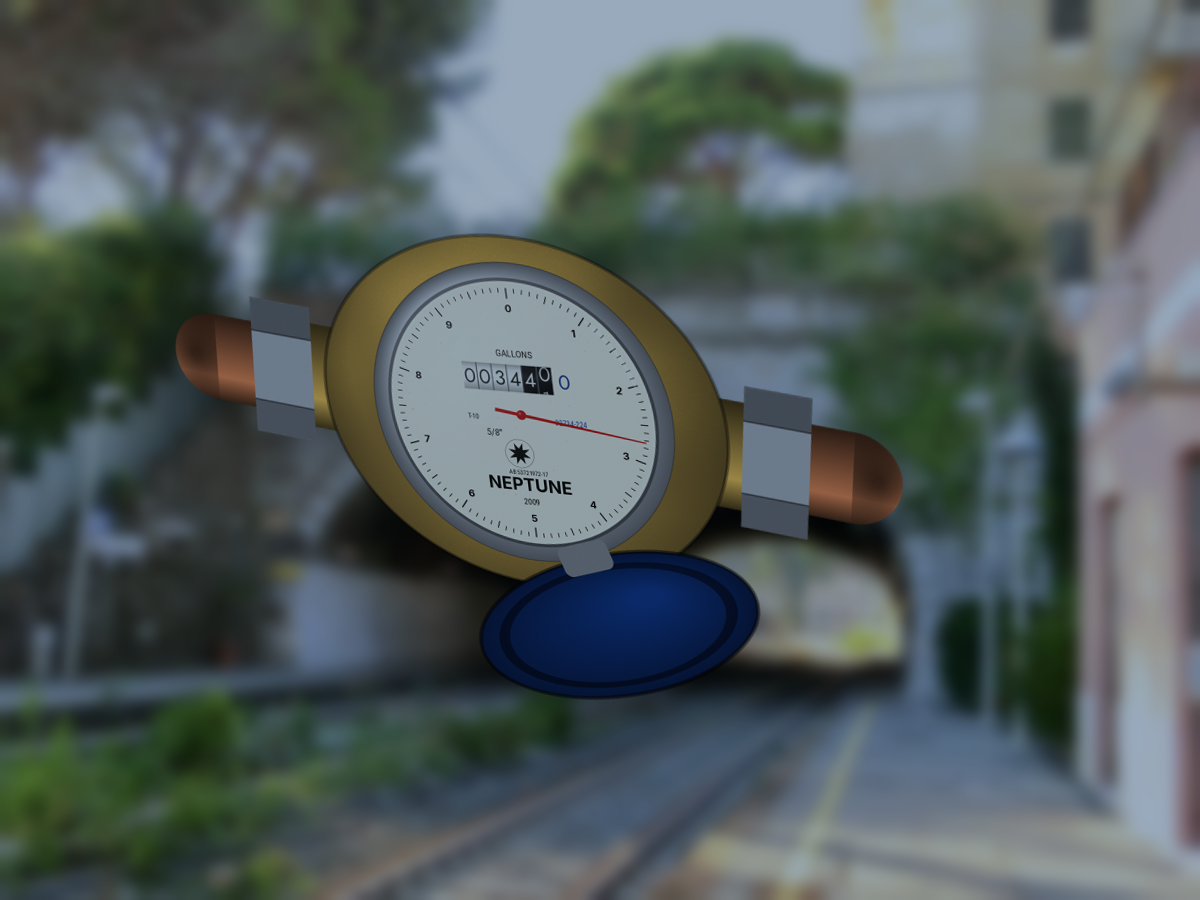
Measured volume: 34402.7 gal
